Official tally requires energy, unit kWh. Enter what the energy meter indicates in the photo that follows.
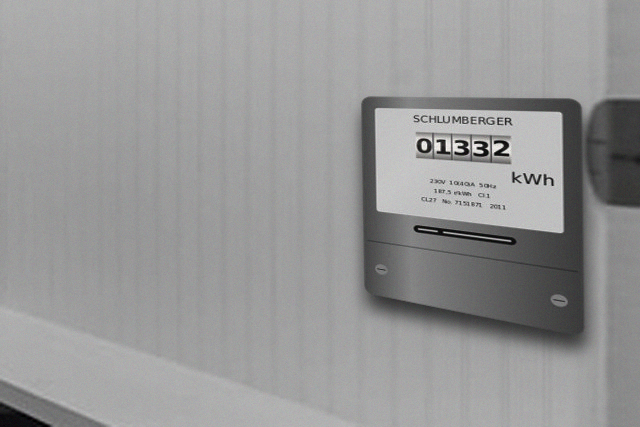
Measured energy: 1332 kWh
